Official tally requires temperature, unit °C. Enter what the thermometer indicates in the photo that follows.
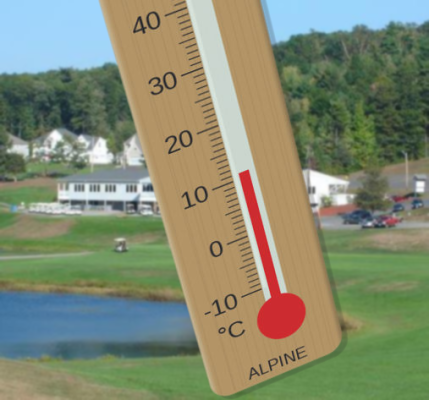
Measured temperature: 11 °C
